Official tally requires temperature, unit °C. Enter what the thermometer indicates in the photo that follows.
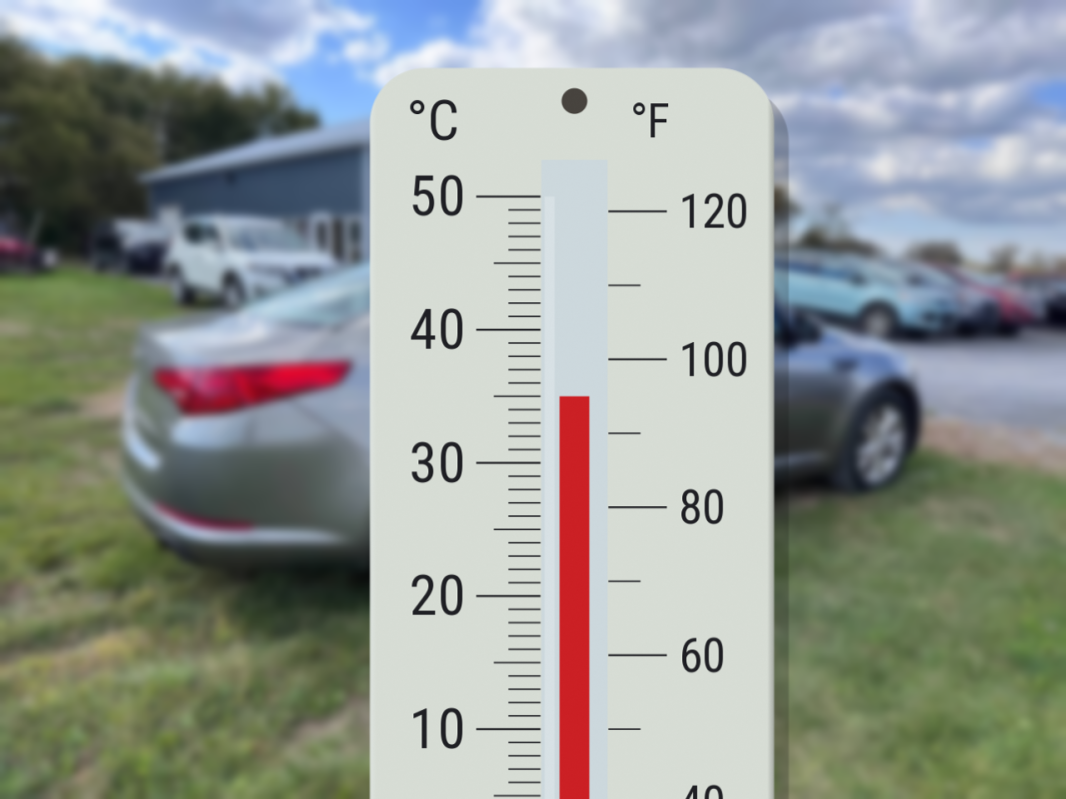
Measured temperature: 35 °C
